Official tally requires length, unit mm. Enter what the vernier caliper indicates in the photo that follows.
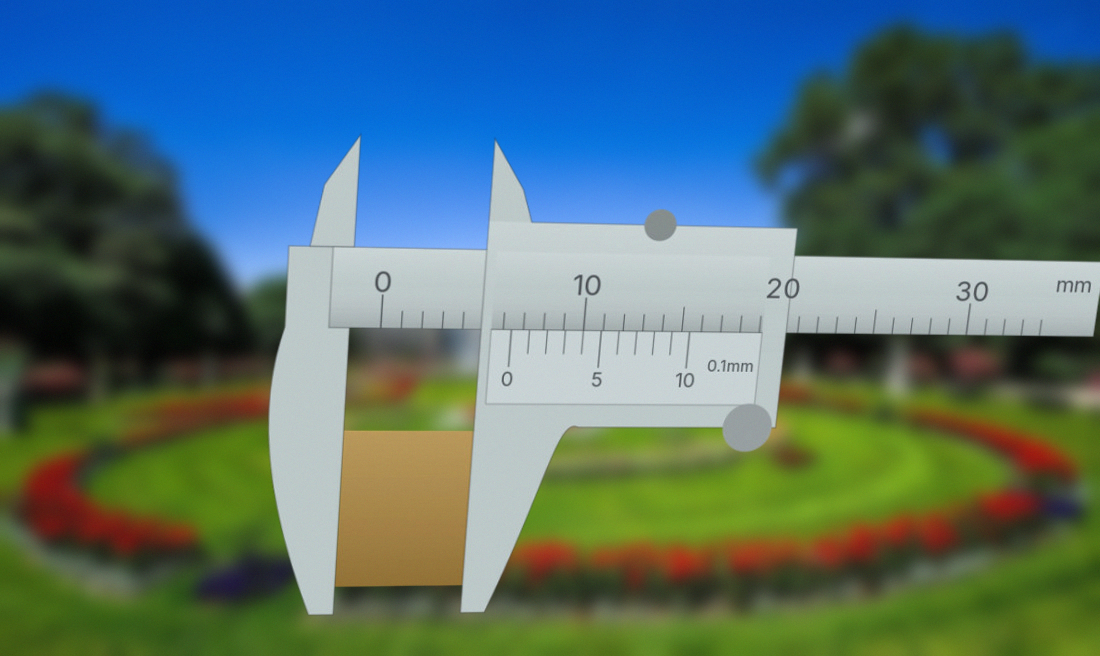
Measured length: 6.4 mm
